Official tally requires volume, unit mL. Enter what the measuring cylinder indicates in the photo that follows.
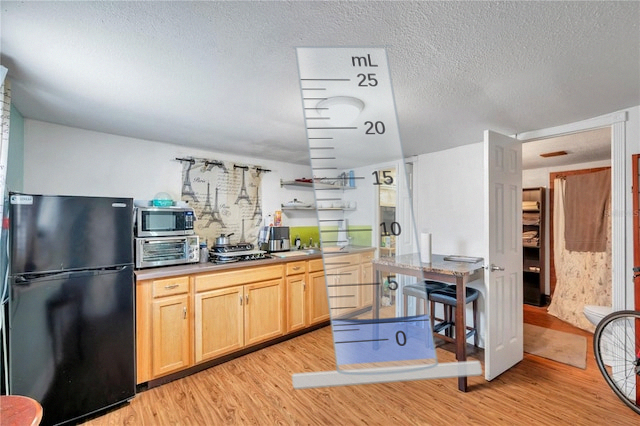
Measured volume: 1.5 mL
